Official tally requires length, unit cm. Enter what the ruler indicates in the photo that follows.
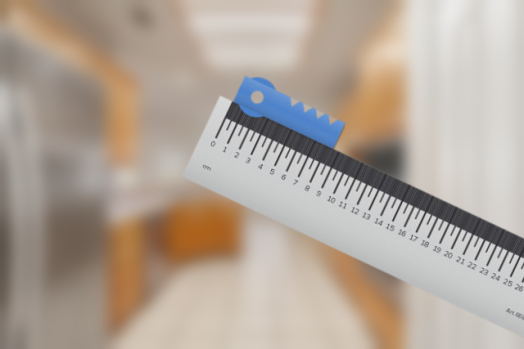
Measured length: 8.5 cm
